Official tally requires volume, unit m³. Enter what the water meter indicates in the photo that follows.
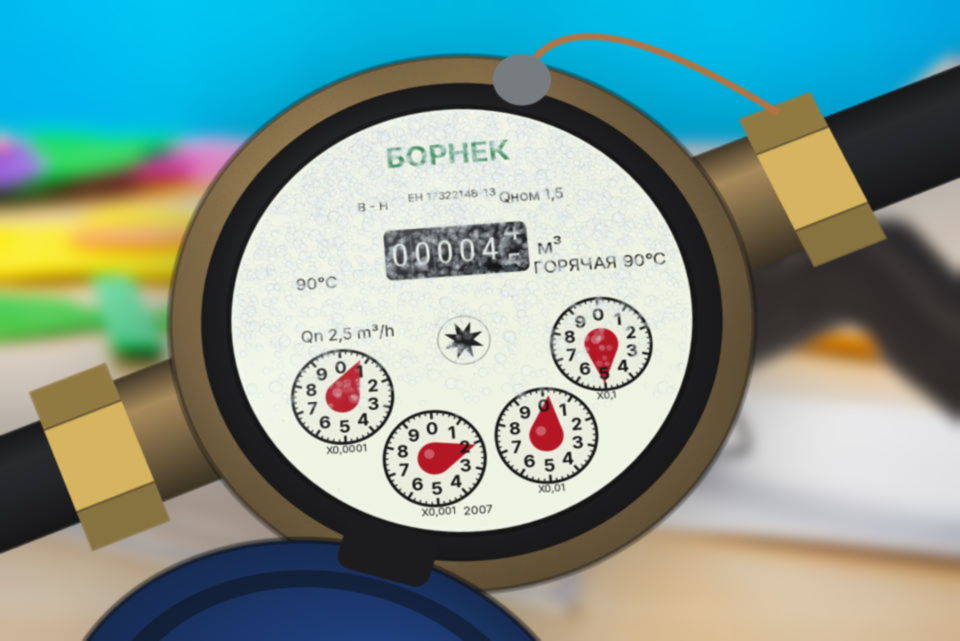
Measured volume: 44.5020 m³
